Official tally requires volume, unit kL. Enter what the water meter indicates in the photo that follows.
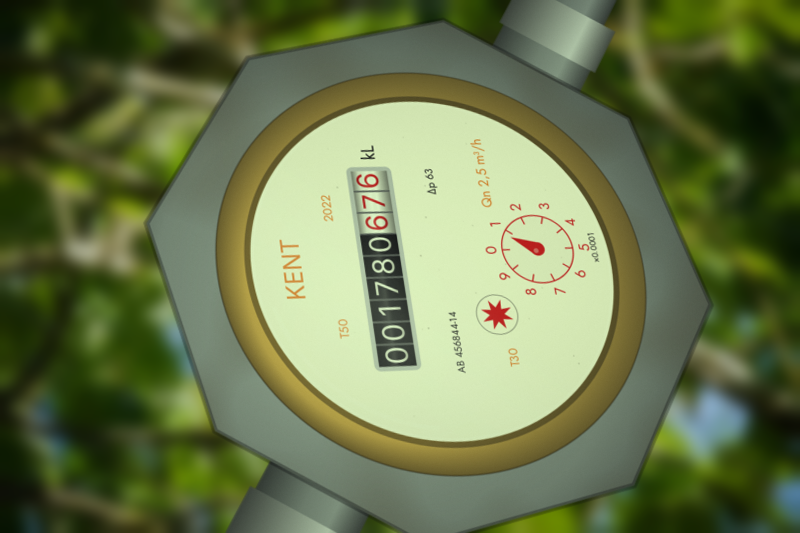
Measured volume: 1780.6760 kL
